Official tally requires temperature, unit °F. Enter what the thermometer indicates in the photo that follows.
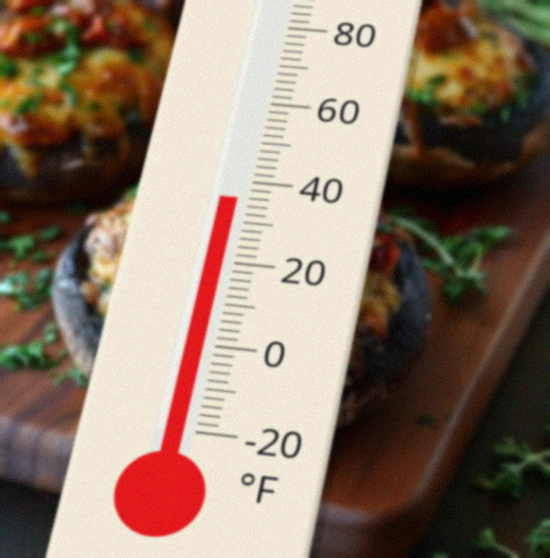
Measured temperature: 36 °F
